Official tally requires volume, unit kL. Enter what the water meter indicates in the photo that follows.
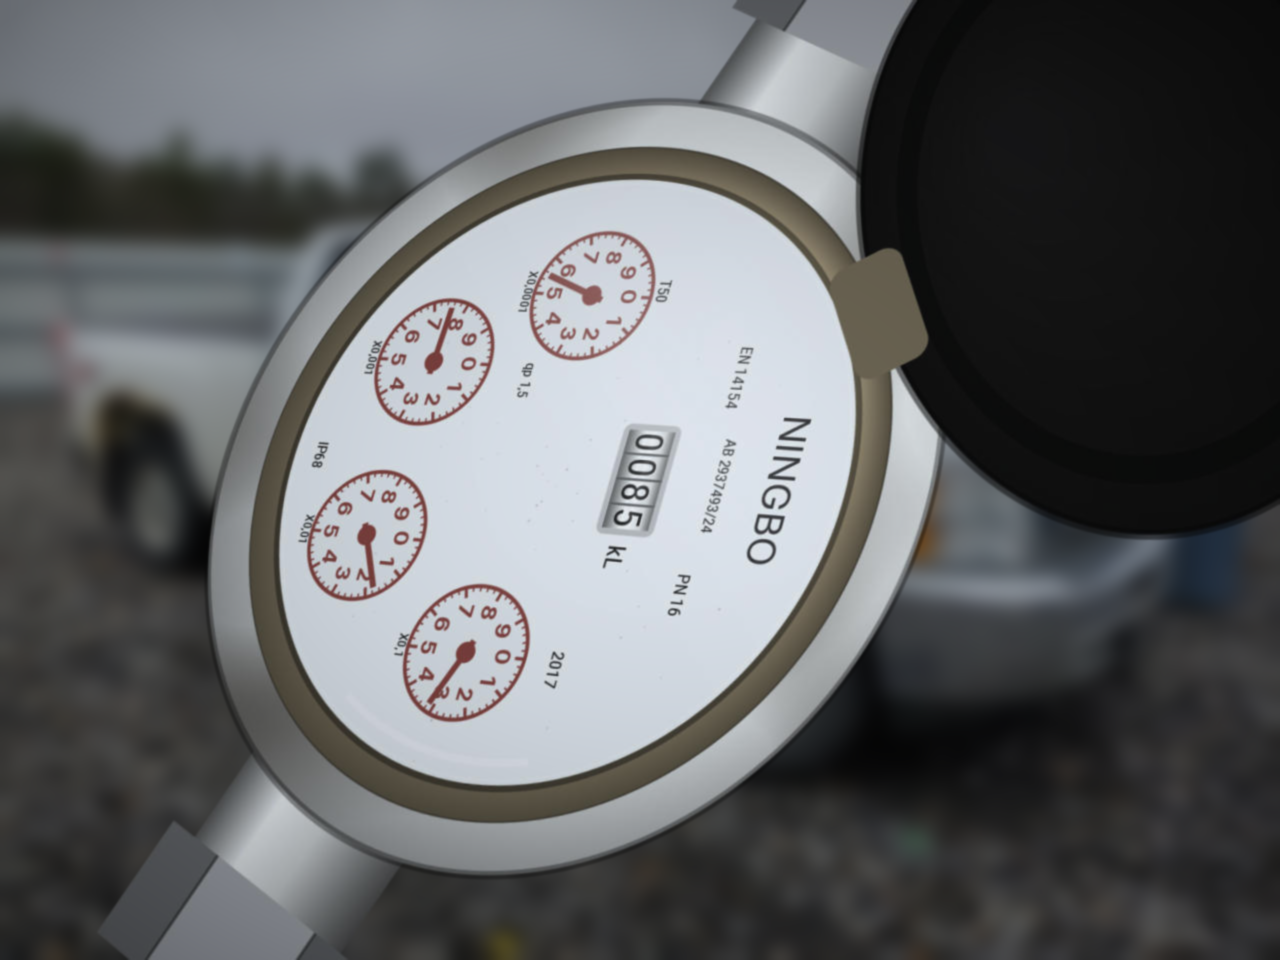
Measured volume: 85.3175 kL
